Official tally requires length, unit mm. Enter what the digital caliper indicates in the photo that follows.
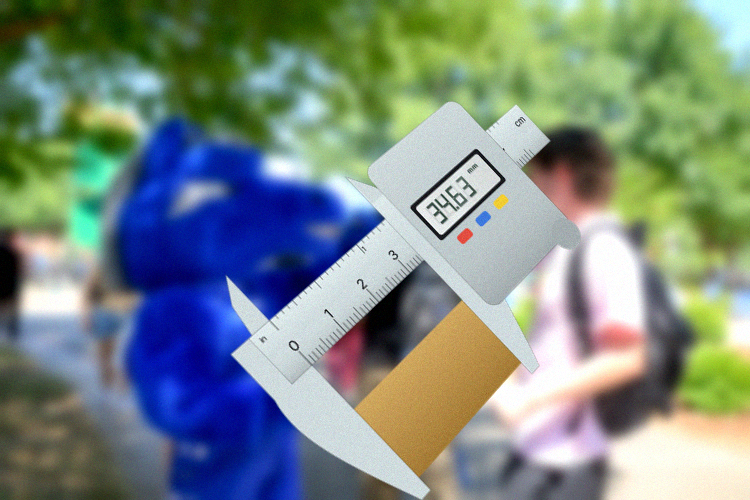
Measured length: 34.63 mm
